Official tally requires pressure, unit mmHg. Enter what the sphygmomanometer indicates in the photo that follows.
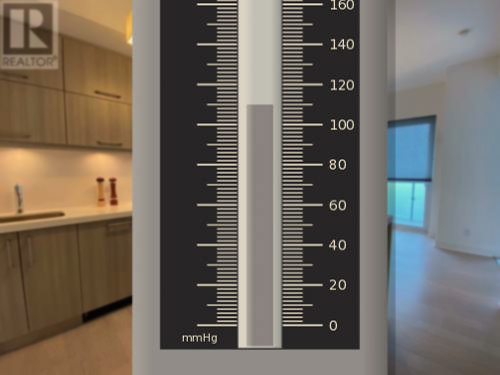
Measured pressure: 110 mmHg
